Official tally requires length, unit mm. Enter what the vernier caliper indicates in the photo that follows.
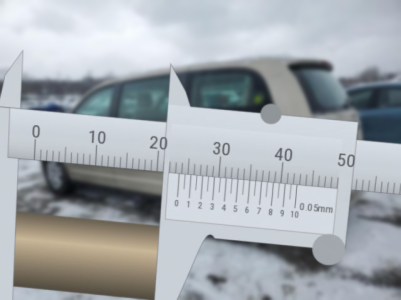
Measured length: 23.6 mm
